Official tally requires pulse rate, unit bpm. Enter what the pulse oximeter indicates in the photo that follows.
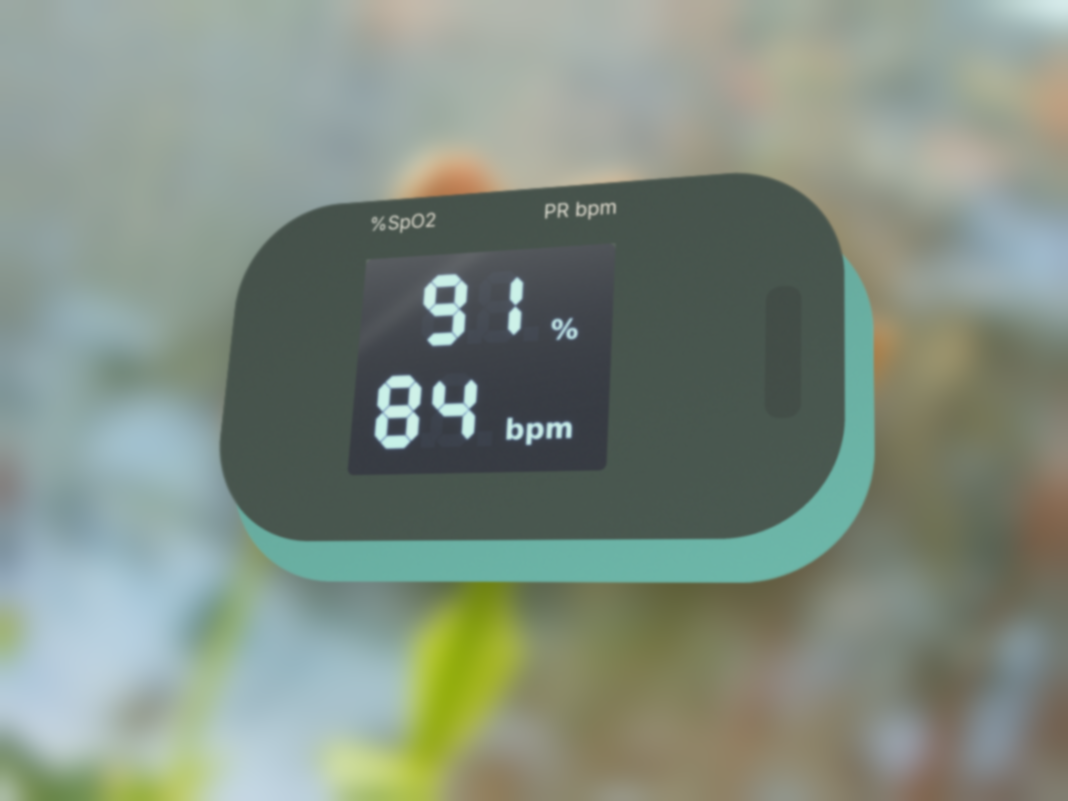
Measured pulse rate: 84 bpm
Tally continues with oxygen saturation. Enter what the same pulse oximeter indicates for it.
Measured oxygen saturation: 91 %
